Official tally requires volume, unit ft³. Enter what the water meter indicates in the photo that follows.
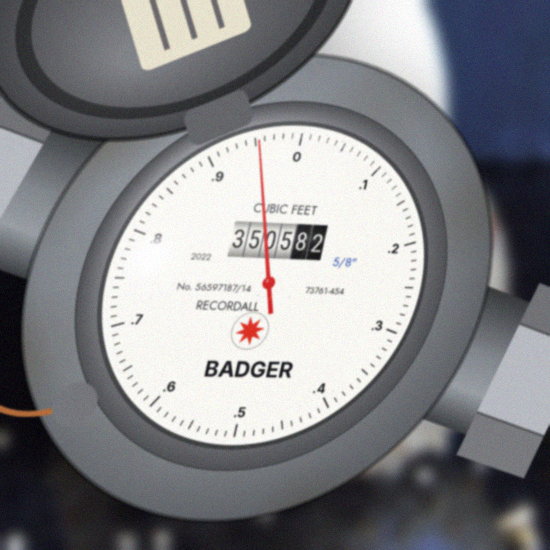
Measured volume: 350581.95 ft³
